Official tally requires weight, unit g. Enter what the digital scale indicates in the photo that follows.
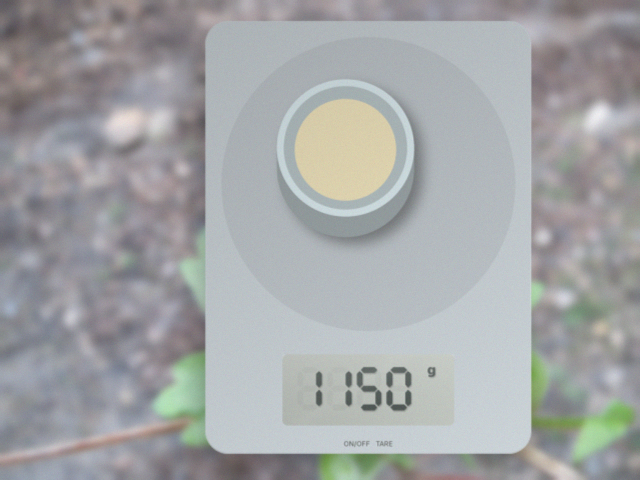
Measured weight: 1150 g
